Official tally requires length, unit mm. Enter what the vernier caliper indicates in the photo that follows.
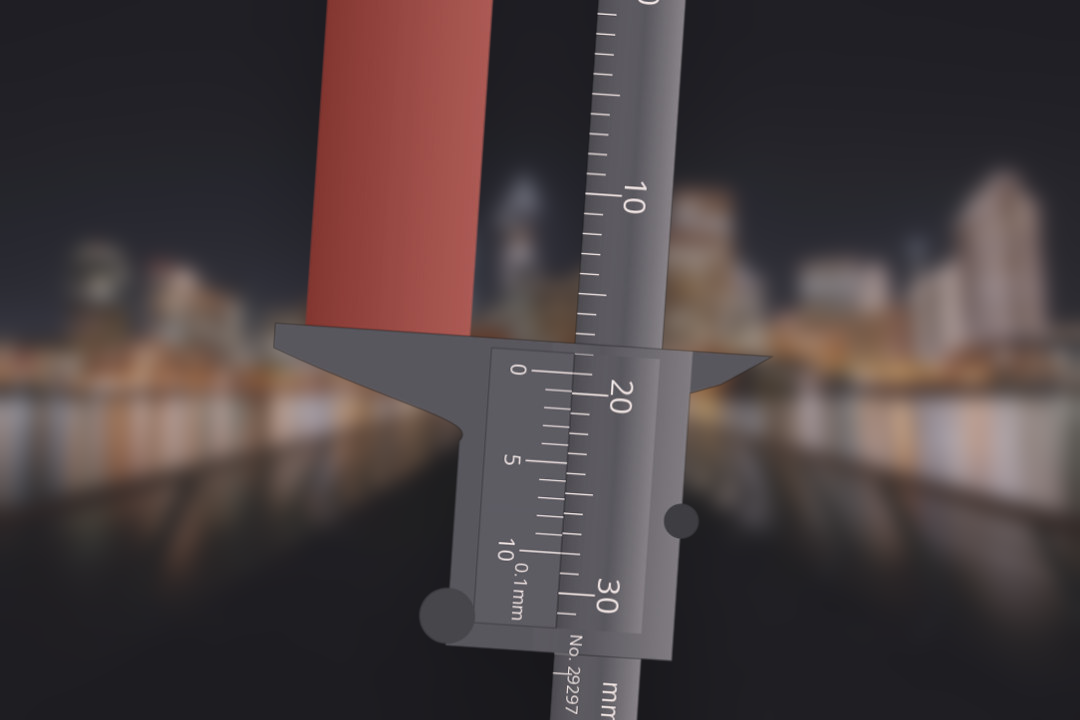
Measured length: 19.0 mm
